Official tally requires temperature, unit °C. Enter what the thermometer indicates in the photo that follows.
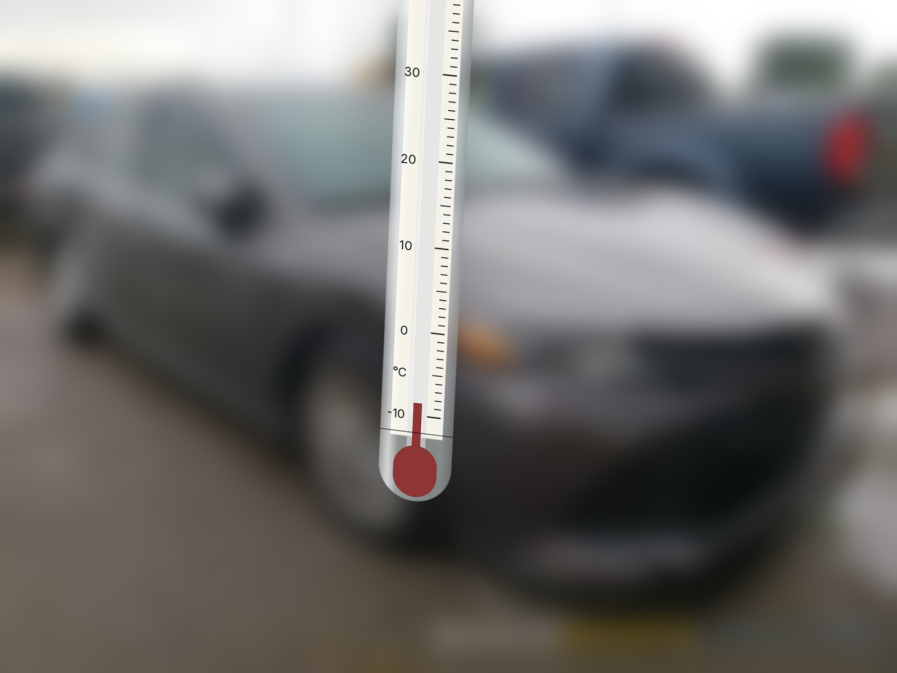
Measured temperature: -8.5 °C
